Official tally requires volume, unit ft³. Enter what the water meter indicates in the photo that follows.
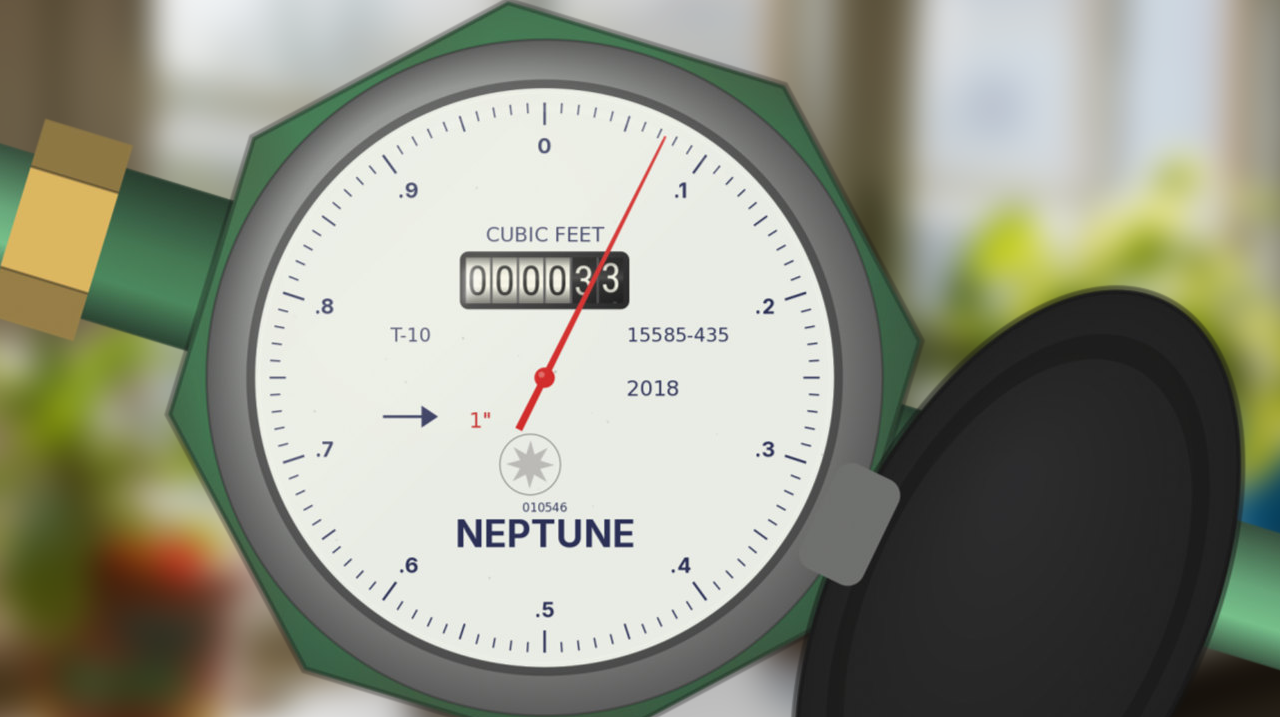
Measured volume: 33.07 ft³
